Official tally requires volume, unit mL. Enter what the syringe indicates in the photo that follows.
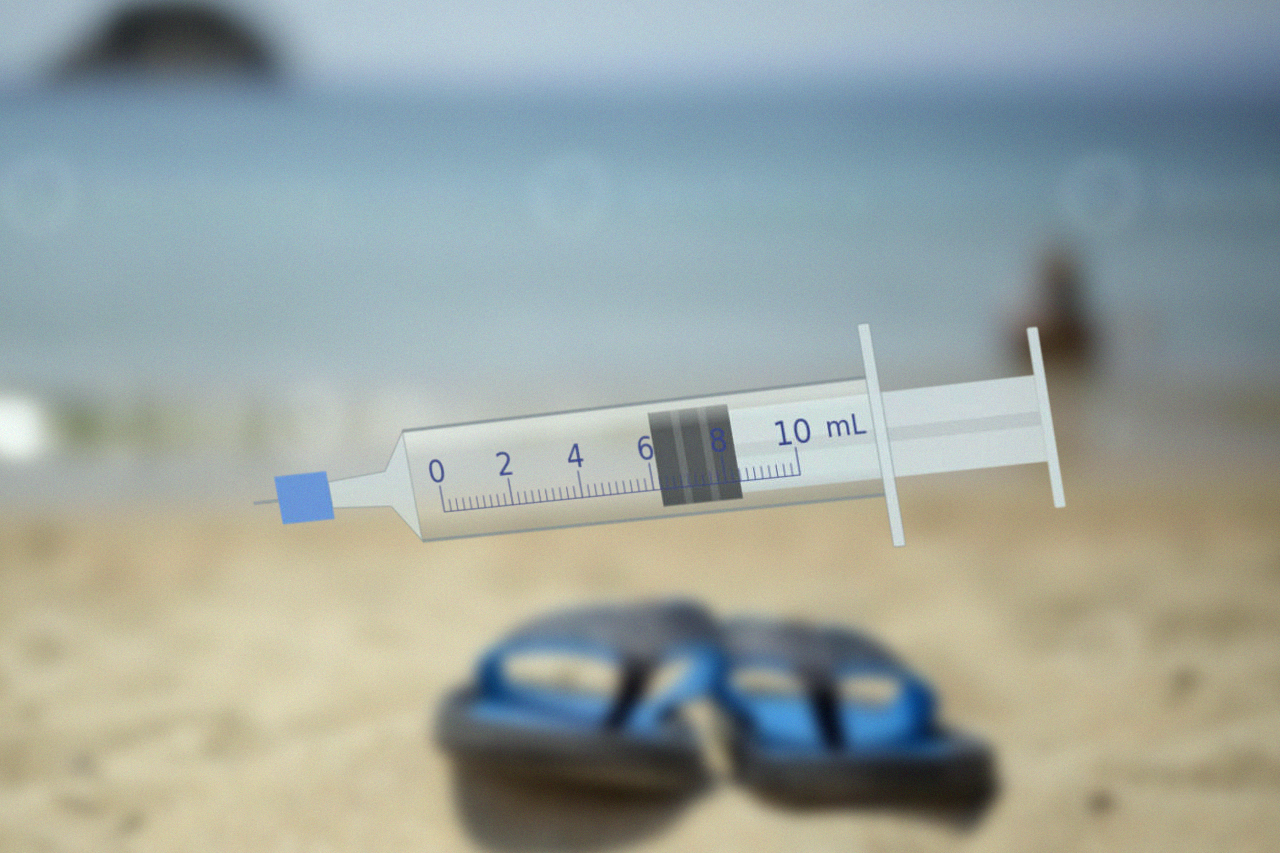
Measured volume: 6.2 mL
